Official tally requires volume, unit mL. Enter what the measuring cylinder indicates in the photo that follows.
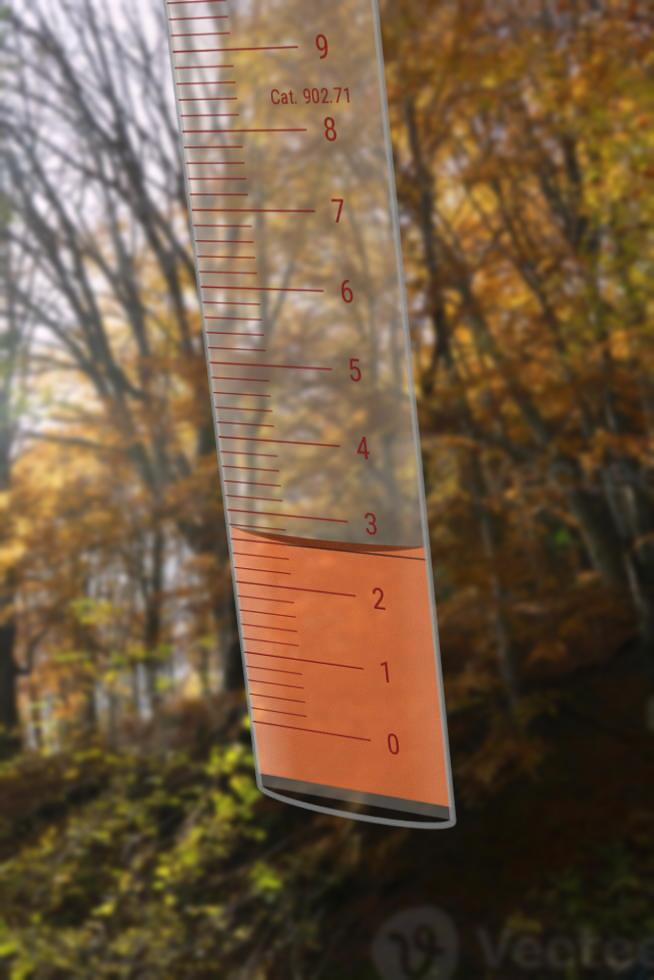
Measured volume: 2.6 mL
